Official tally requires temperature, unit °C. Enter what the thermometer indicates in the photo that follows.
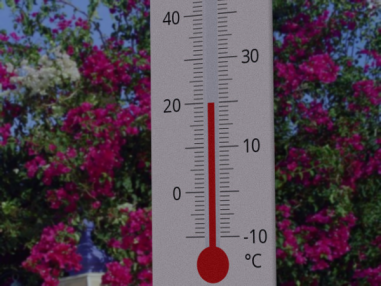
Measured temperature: 20 °C
